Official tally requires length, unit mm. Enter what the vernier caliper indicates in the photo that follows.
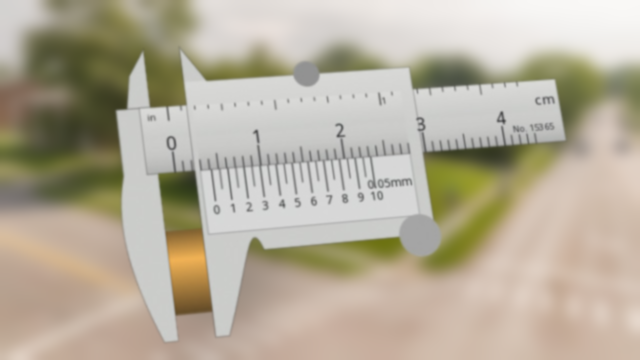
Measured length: 4.2 mm
